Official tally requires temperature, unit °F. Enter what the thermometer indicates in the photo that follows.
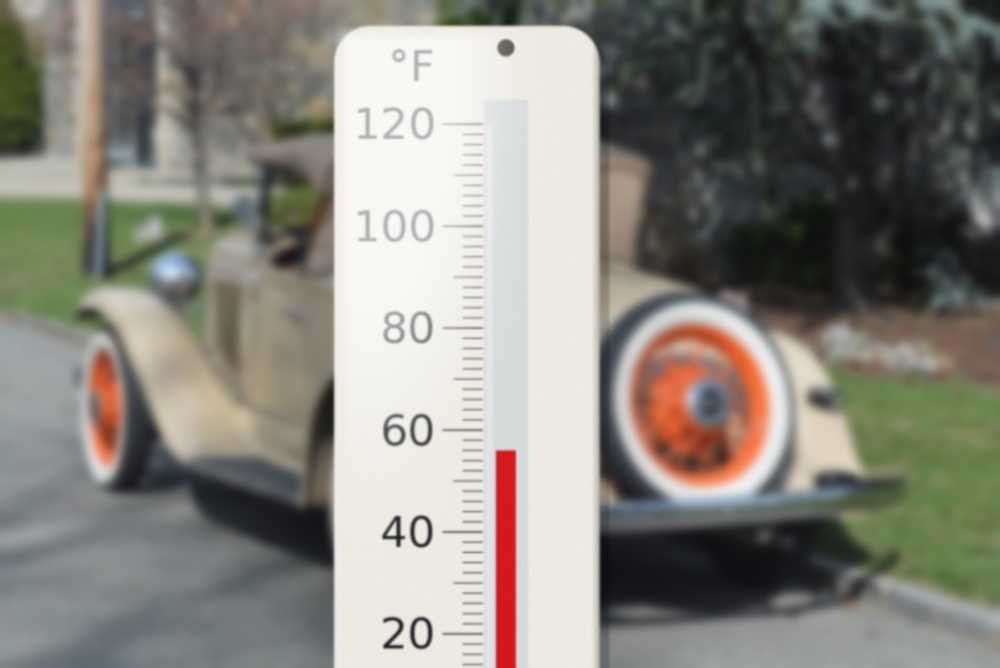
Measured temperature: 56 °F
